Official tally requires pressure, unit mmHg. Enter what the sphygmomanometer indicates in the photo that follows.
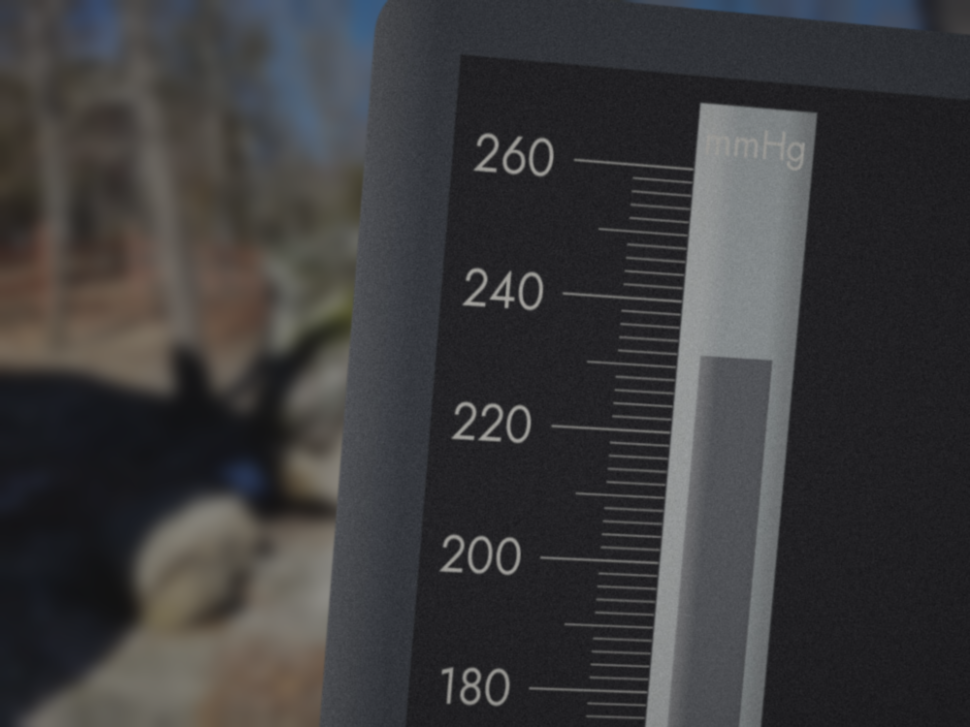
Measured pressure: 232 mmHg
